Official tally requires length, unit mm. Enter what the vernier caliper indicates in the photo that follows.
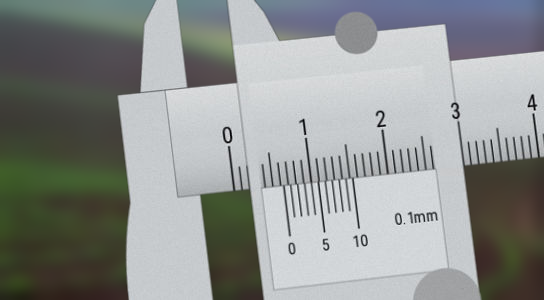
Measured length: 6.4 mm
